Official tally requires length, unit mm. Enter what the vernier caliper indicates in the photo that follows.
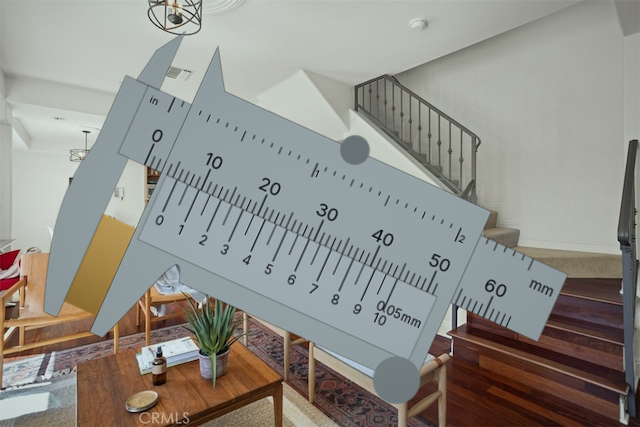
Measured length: 5.8 mm
